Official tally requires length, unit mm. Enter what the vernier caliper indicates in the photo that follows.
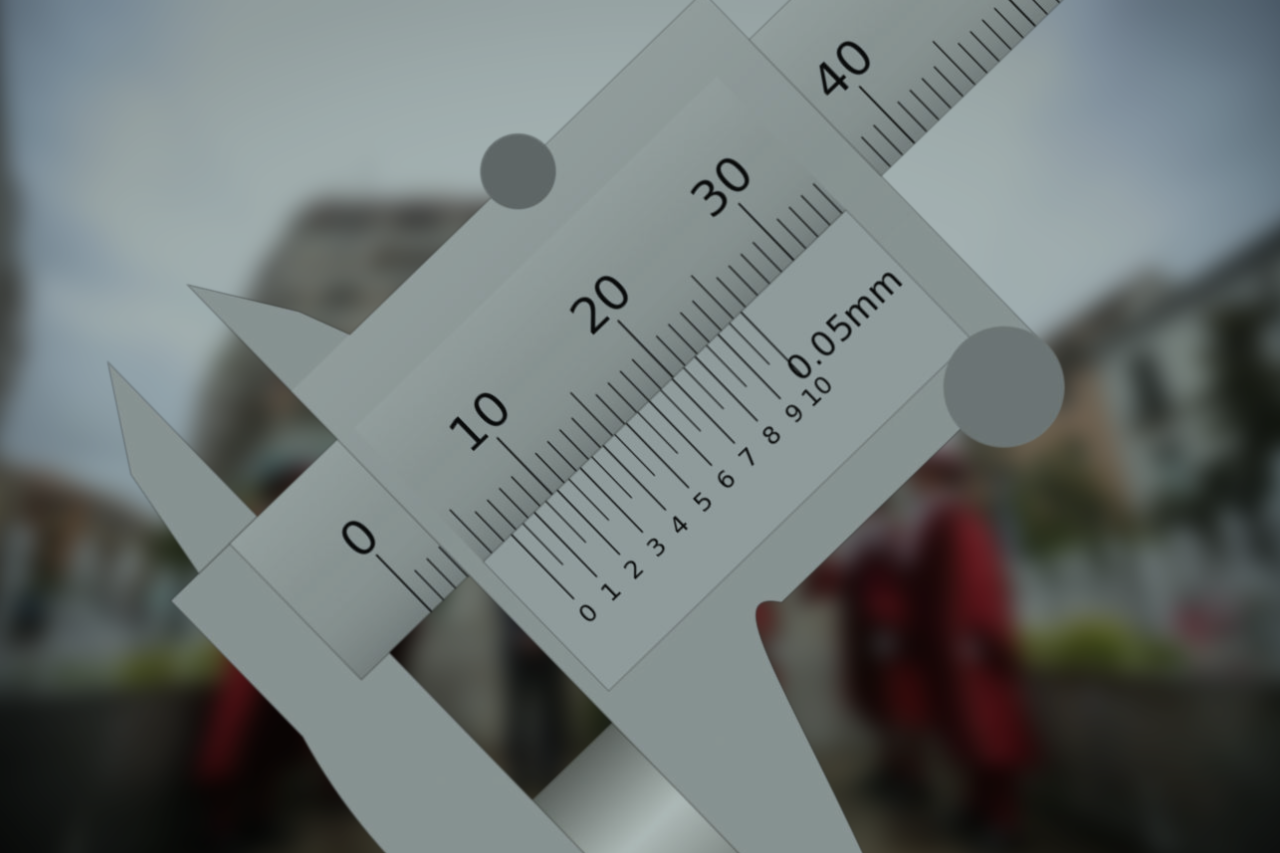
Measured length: 6.6 mm
